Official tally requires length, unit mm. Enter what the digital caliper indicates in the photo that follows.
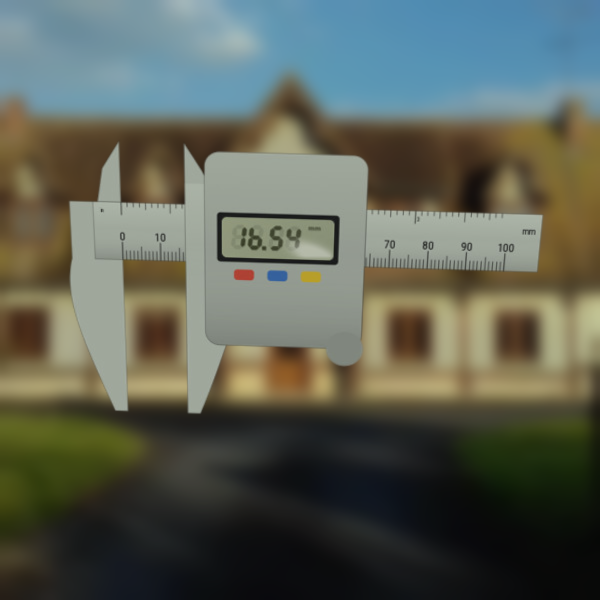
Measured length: 16.54 mm
